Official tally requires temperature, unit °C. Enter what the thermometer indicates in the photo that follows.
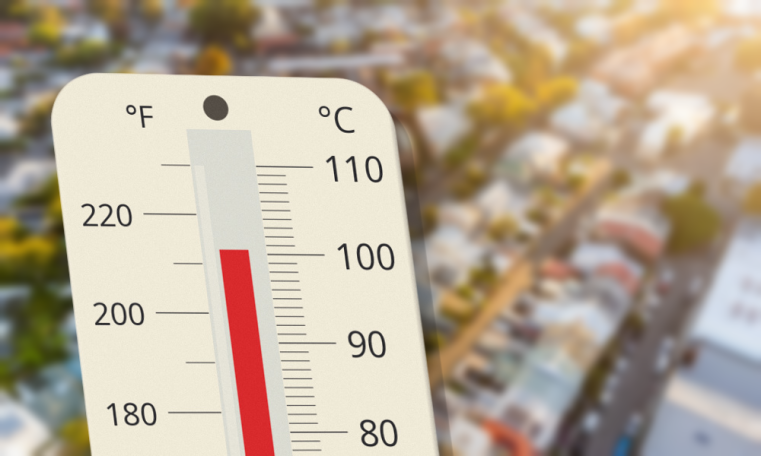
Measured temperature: 100.5 °C
